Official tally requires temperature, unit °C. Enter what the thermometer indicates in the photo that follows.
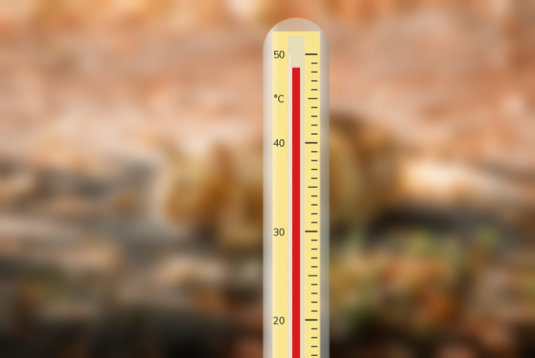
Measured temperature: 48.5 °C
